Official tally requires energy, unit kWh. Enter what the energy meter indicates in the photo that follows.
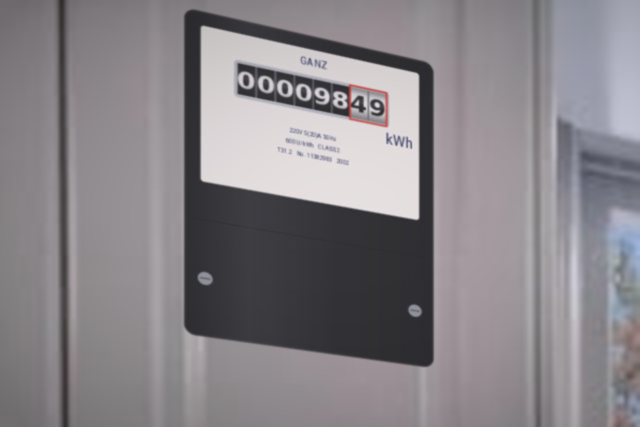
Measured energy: 98.49 kWh
